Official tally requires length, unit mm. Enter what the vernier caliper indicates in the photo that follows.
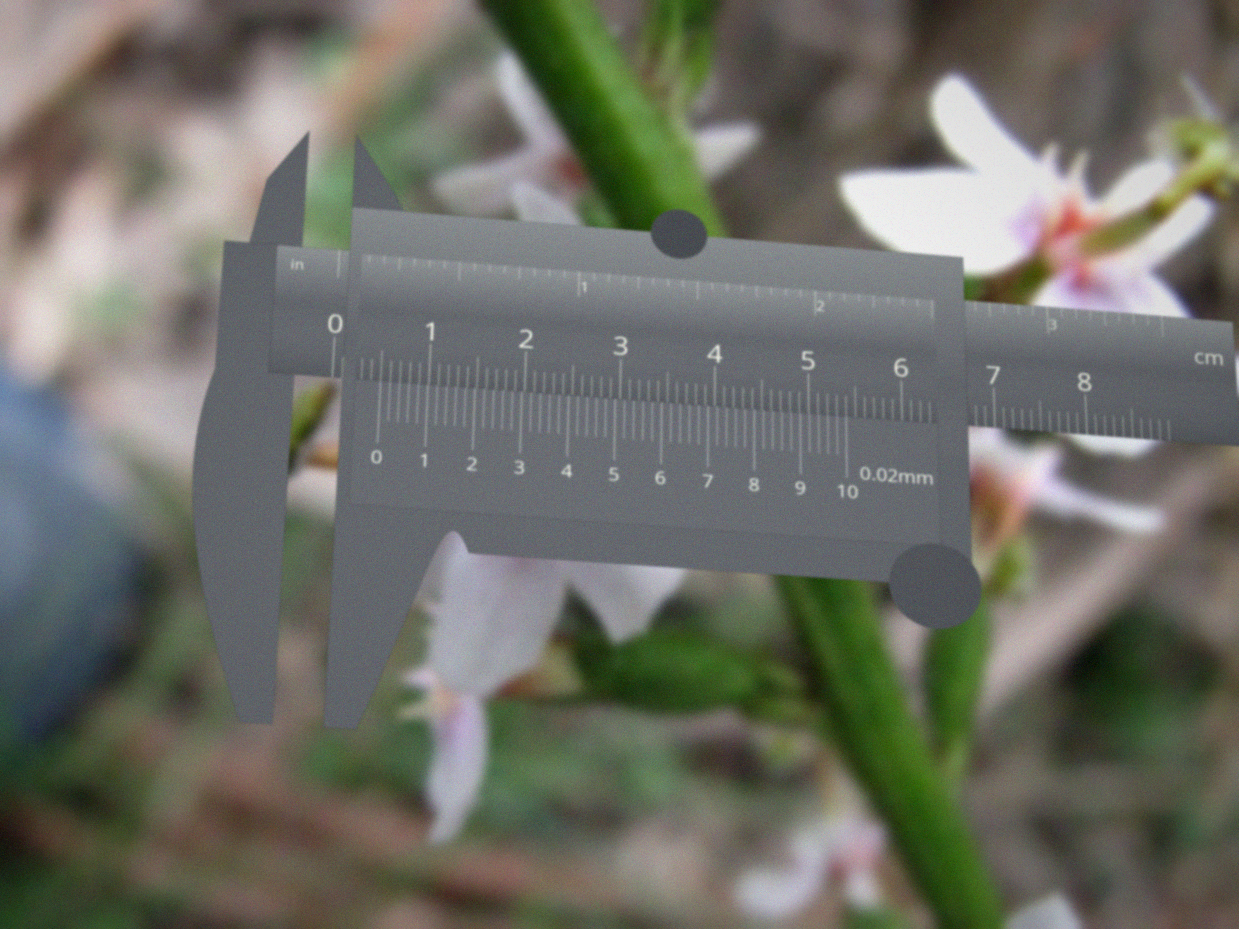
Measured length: 5.0 mm
